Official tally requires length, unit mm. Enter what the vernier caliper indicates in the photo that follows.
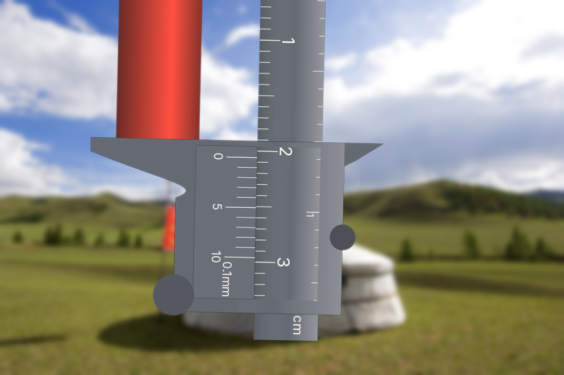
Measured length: 20.6 mm
